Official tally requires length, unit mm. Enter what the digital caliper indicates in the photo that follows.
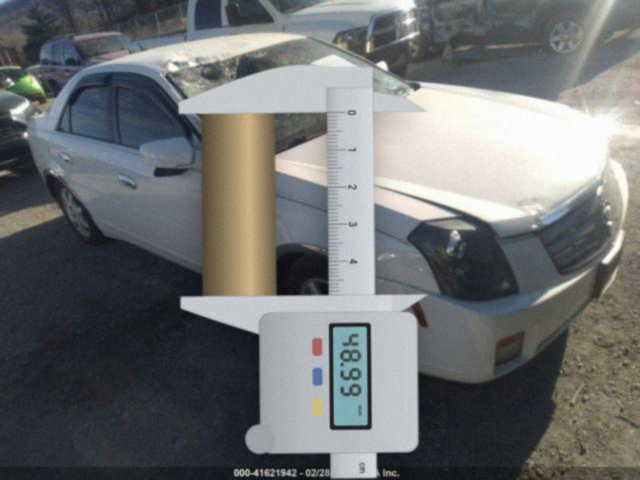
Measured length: 48.99 mm
